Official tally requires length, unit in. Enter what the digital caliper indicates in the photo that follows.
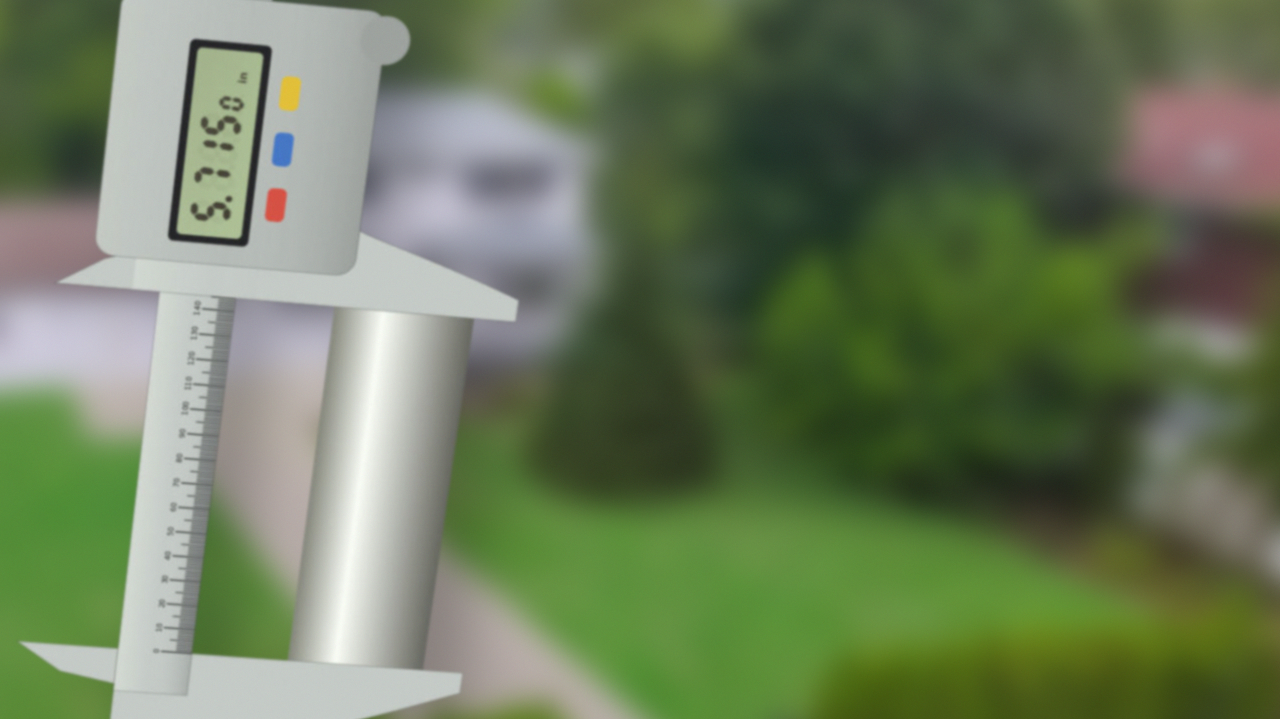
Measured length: 5.7150 in
